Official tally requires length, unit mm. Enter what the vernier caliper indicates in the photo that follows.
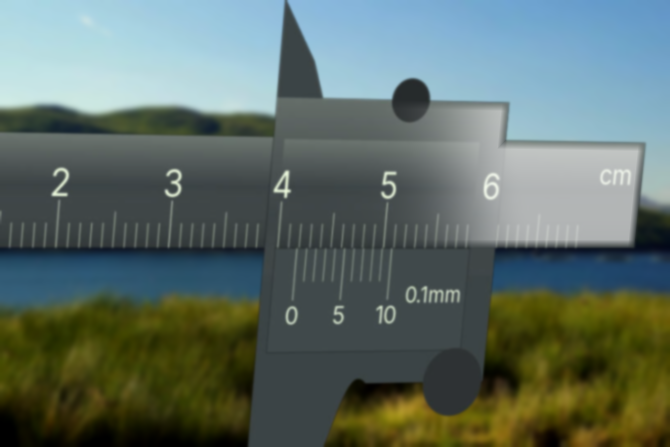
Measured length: 41.8 mm
